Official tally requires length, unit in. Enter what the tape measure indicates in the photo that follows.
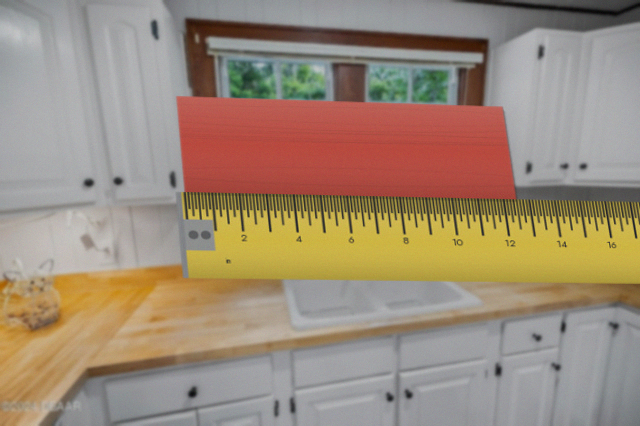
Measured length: 12.5 in
